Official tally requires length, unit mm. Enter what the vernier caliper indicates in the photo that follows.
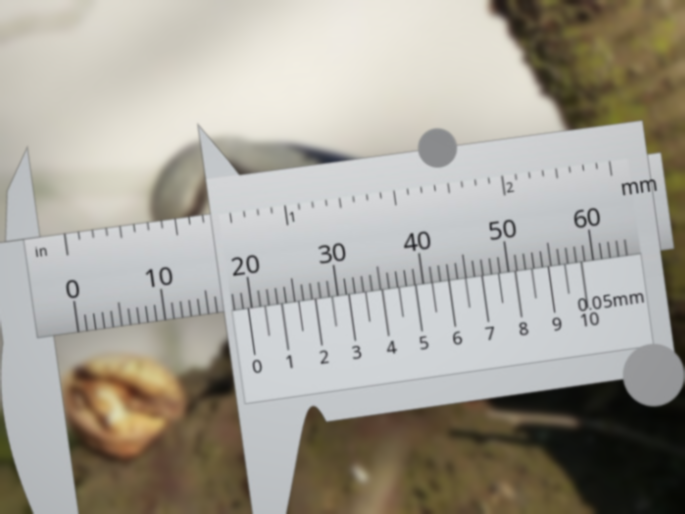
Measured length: 19.6 mm
